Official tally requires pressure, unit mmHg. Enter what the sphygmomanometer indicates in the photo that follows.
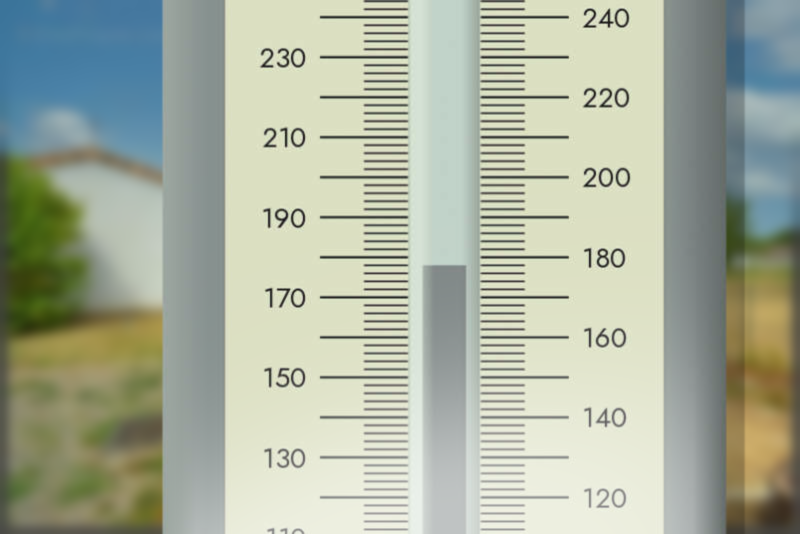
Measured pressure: 178 mmHg
